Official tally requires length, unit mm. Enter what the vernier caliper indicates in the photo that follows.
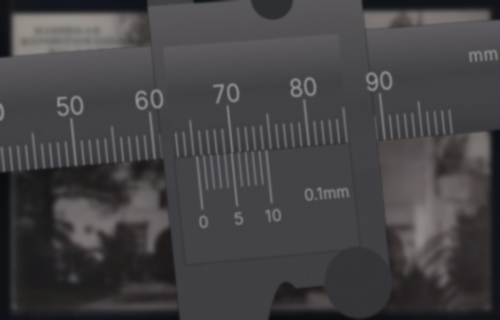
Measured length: 65.4 mm
